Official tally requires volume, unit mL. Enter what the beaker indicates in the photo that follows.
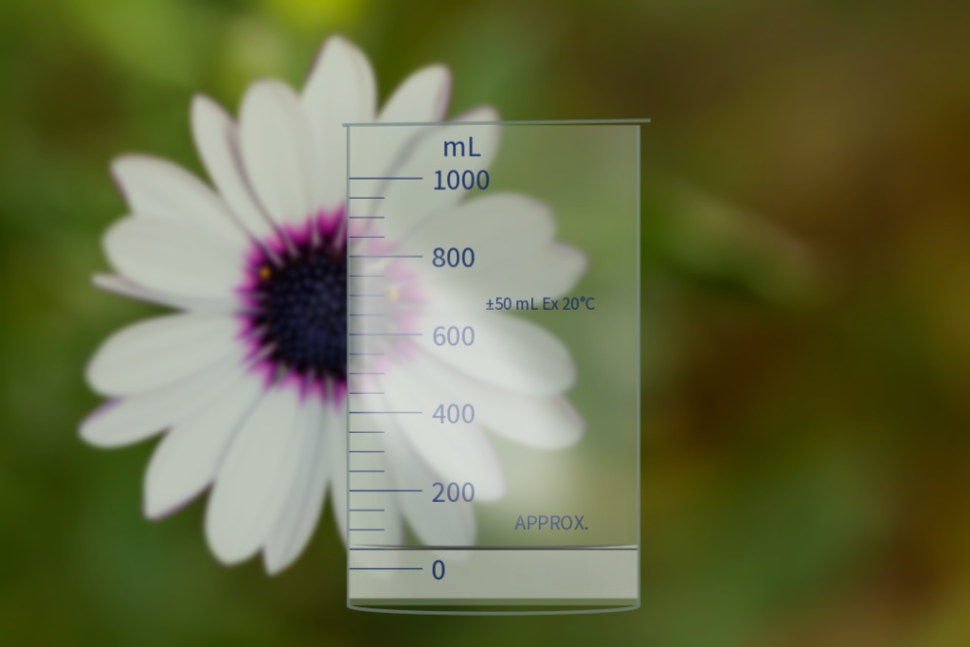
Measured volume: 50 mL
